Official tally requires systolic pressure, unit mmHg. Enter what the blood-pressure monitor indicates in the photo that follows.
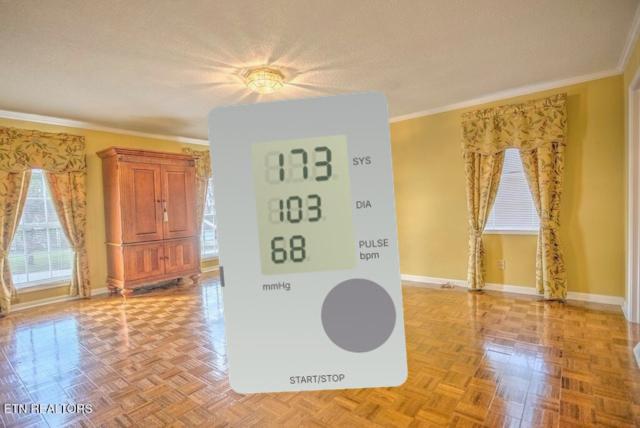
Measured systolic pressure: 173 mmHg
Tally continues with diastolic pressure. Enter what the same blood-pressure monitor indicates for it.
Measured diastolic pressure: 103 mmHg
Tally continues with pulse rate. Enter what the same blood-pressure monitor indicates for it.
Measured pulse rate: 68 bpm
